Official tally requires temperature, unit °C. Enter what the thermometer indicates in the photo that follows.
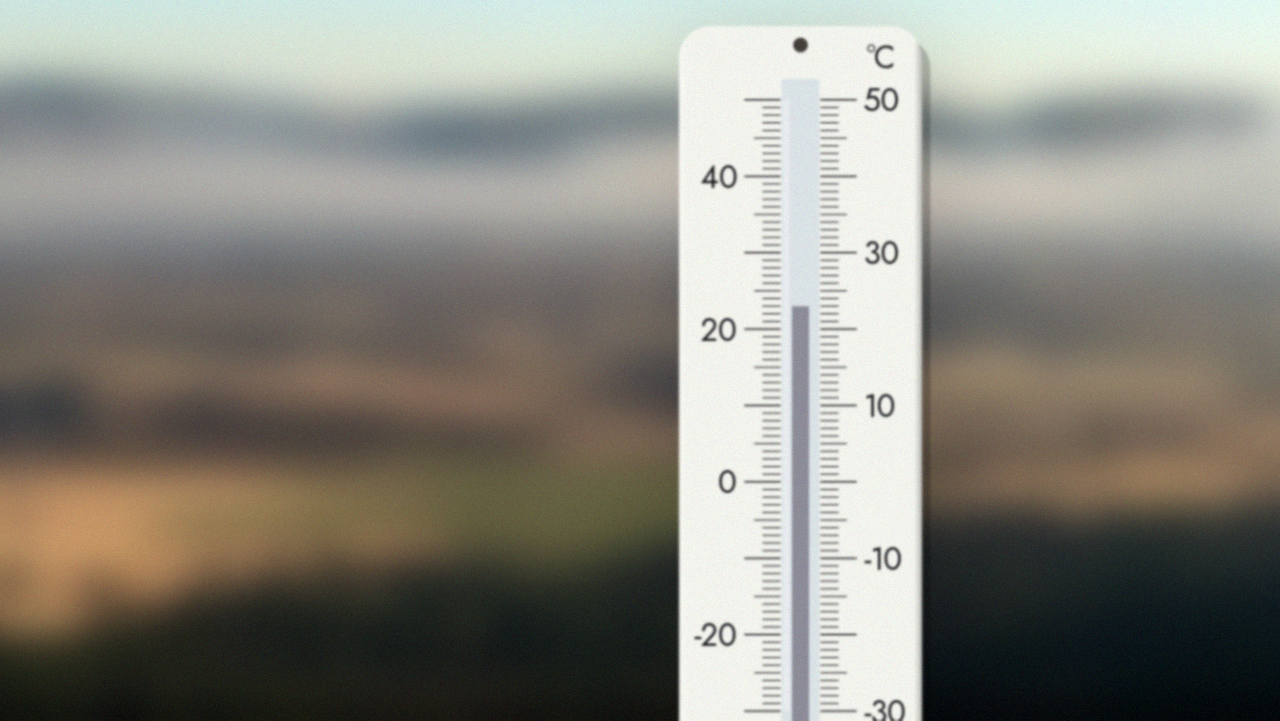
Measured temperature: 23 °C
